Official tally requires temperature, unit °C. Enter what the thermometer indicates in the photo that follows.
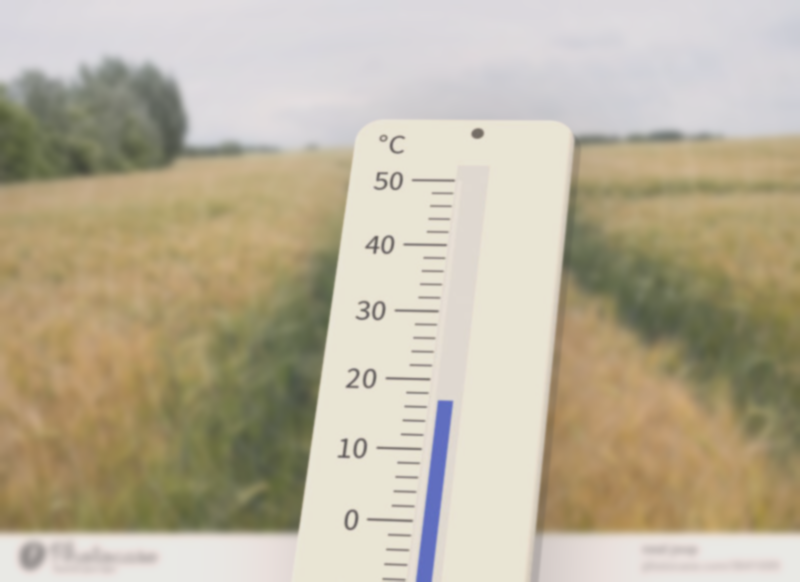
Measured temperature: 17 °C
